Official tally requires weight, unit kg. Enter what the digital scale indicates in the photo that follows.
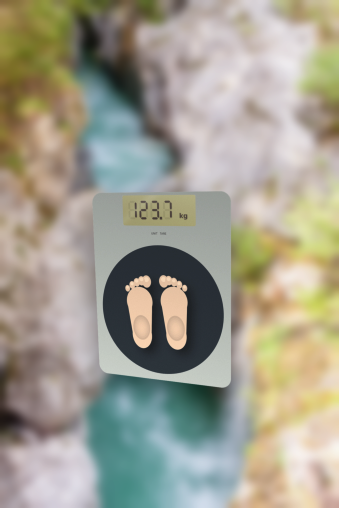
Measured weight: 123.7 kg
